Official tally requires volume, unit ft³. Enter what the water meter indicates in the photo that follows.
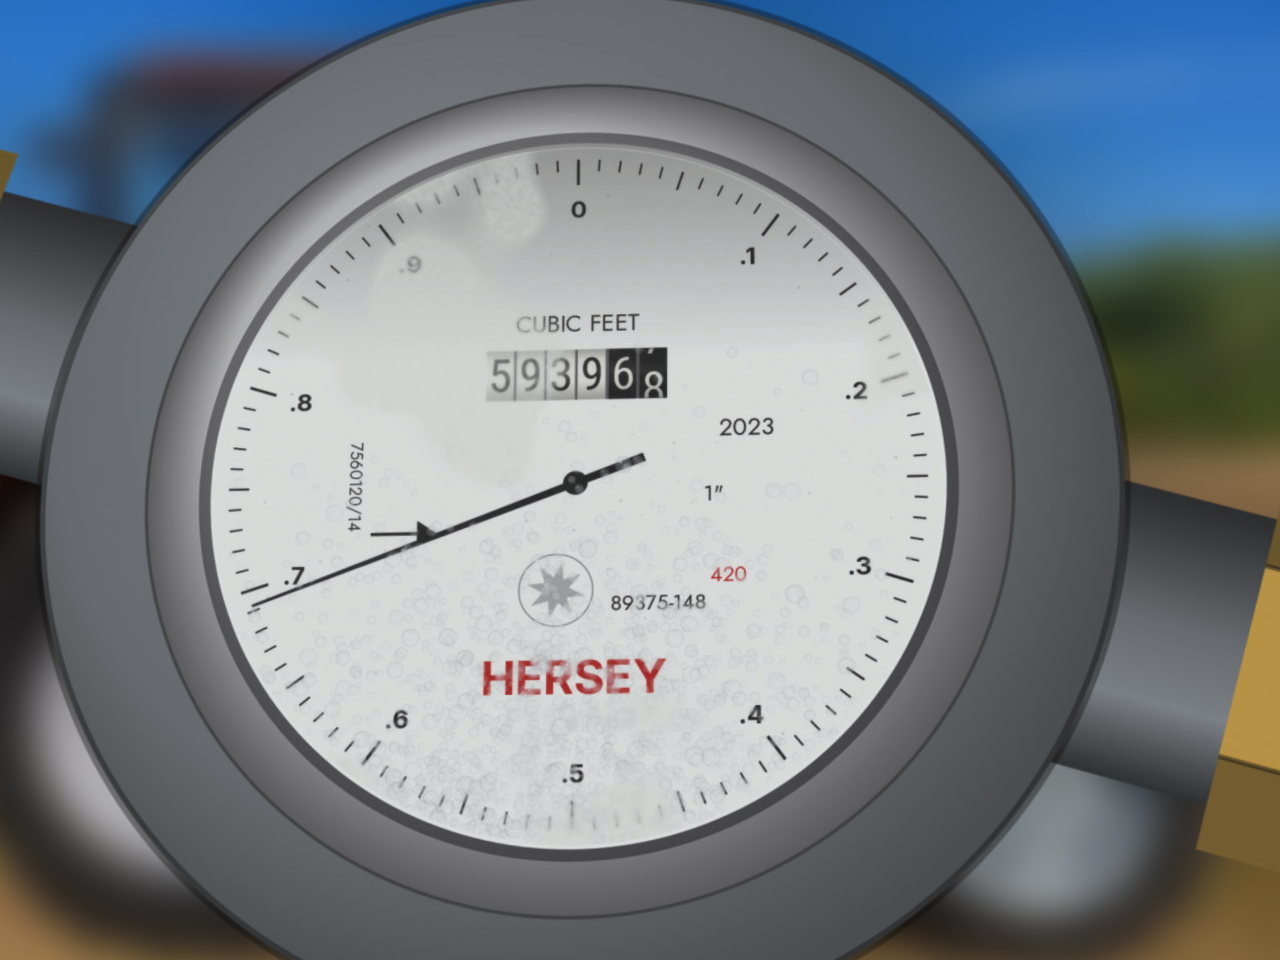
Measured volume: 593967.69 ft³
